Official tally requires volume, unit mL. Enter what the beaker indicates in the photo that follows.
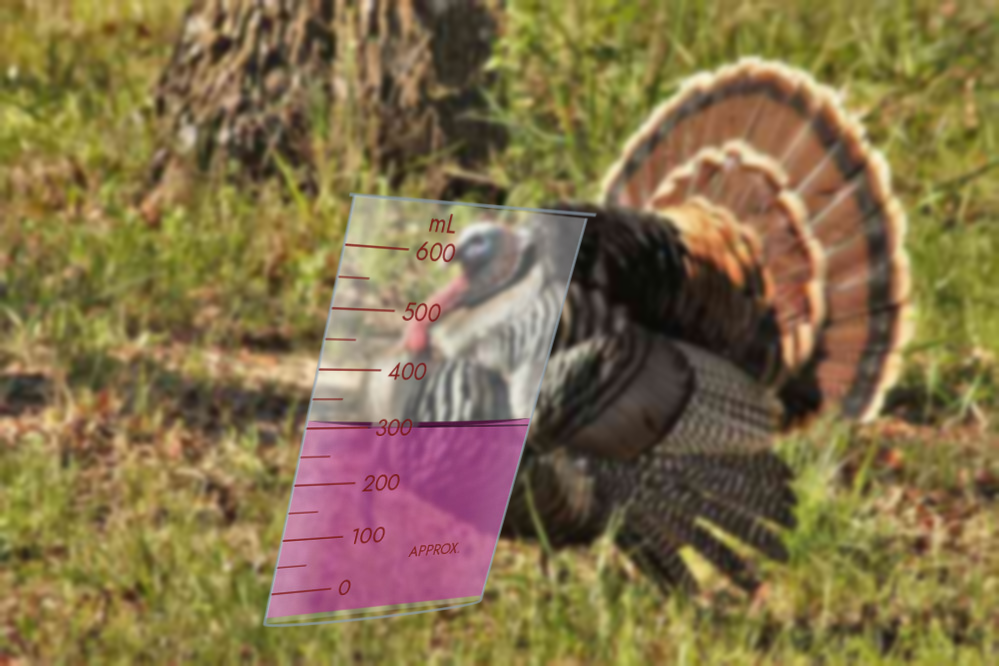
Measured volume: 300 mL
